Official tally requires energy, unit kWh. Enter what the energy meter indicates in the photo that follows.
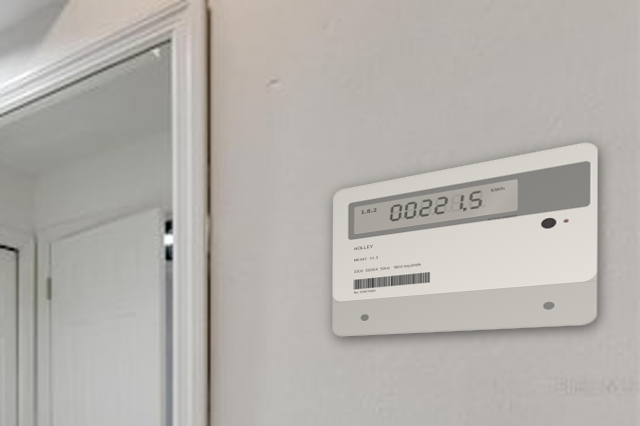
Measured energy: 221.5 kWh
